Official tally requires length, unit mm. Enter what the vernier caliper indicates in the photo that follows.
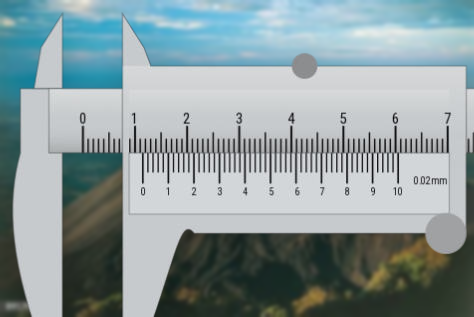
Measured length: 11.5 mm
